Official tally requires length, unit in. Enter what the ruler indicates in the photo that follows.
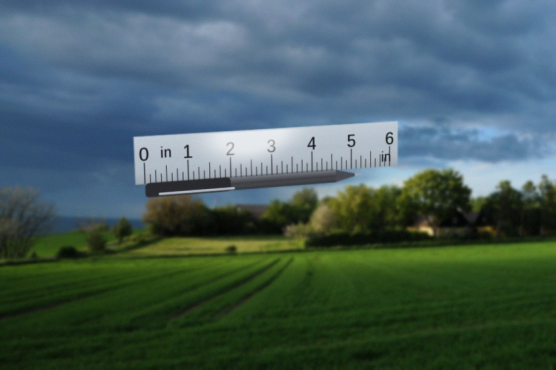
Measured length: 5.25 in
